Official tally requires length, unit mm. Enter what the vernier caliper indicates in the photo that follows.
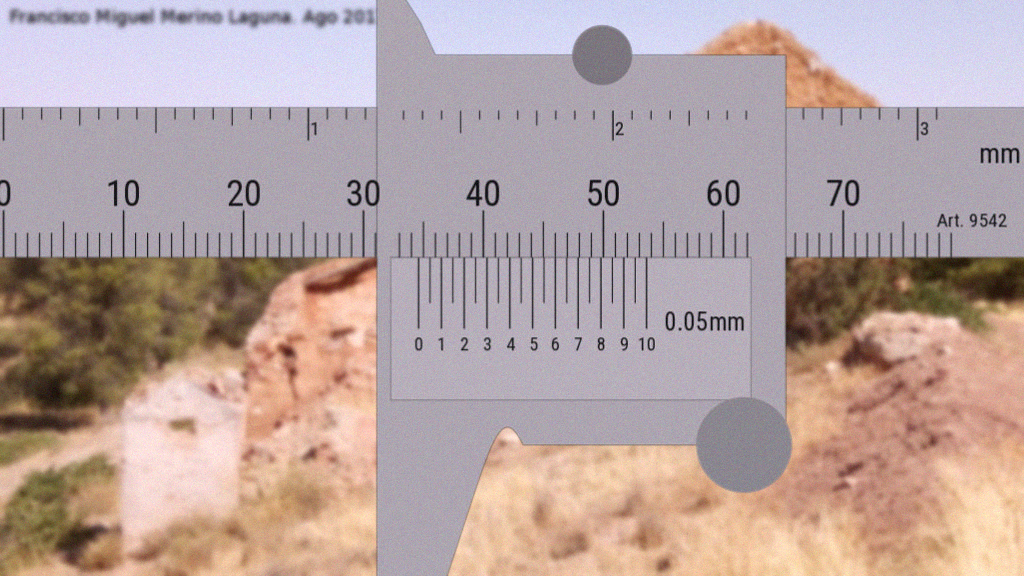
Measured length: 34.6 mm
